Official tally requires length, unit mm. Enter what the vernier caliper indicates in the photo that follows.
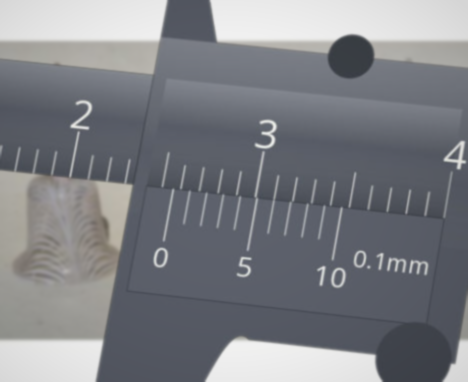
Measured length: 25.6 mm
